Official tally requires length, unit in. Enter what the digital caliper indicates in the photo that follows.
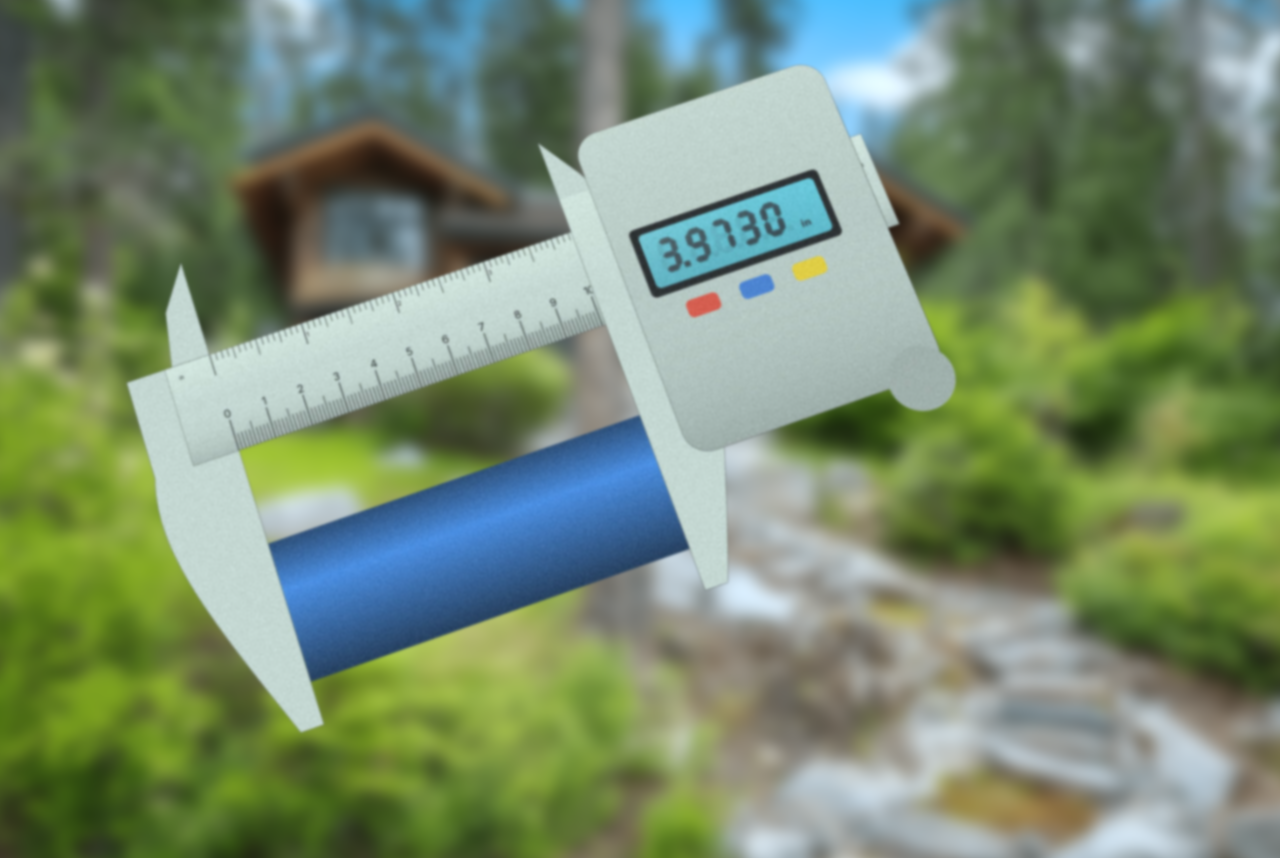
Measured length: 3.9730 in
